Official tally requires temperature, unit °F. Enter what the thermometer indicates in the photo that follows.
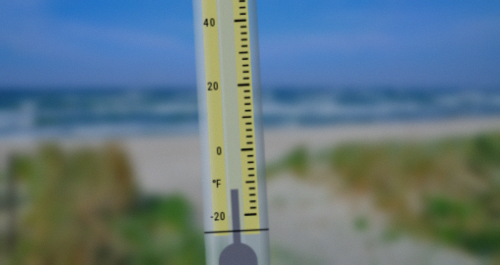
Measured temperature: -12 °F
